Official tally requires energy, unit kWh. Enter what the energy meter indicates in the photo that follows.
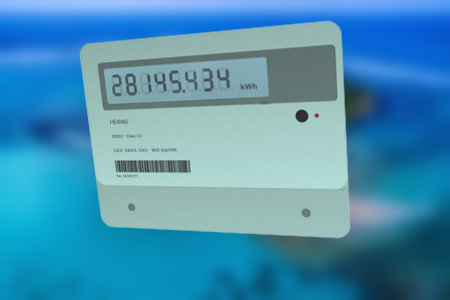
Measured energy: 28145.434 kWh
